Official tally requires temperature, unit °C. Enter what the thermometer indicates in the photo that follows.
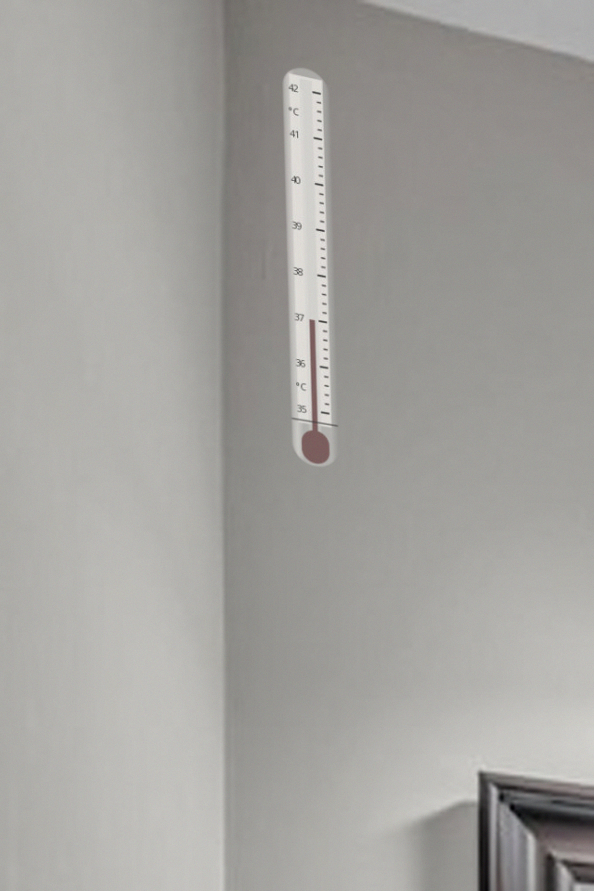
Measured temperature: 37 °C
